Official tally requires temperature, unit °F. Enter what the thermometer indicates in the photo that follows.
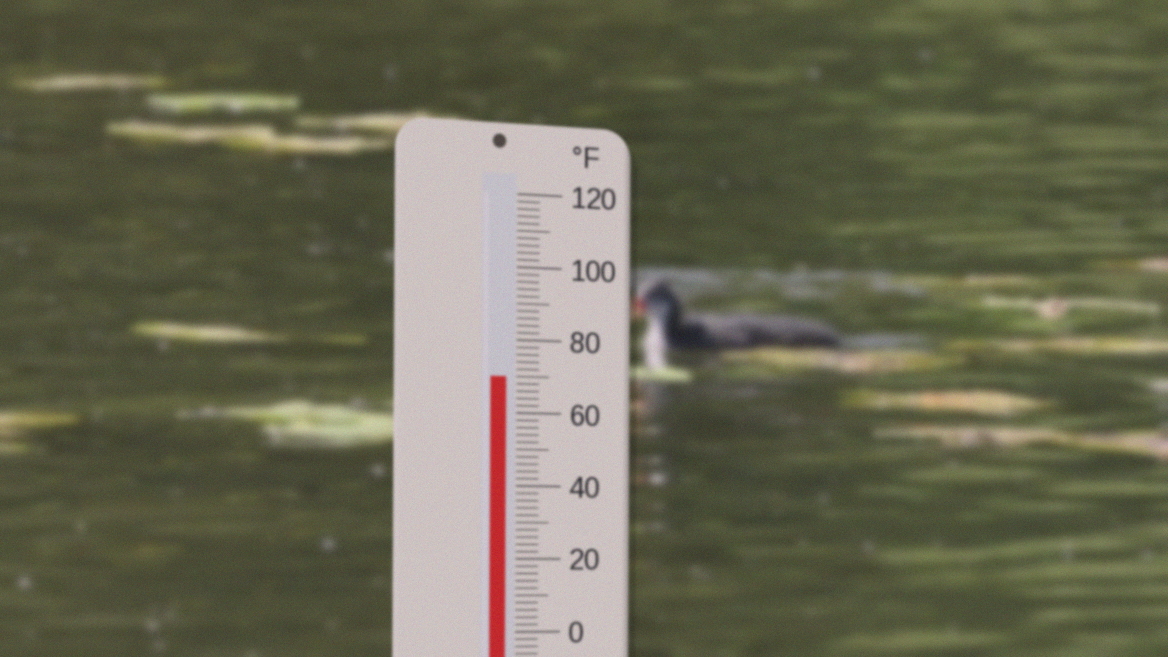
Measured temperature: 70 °F
